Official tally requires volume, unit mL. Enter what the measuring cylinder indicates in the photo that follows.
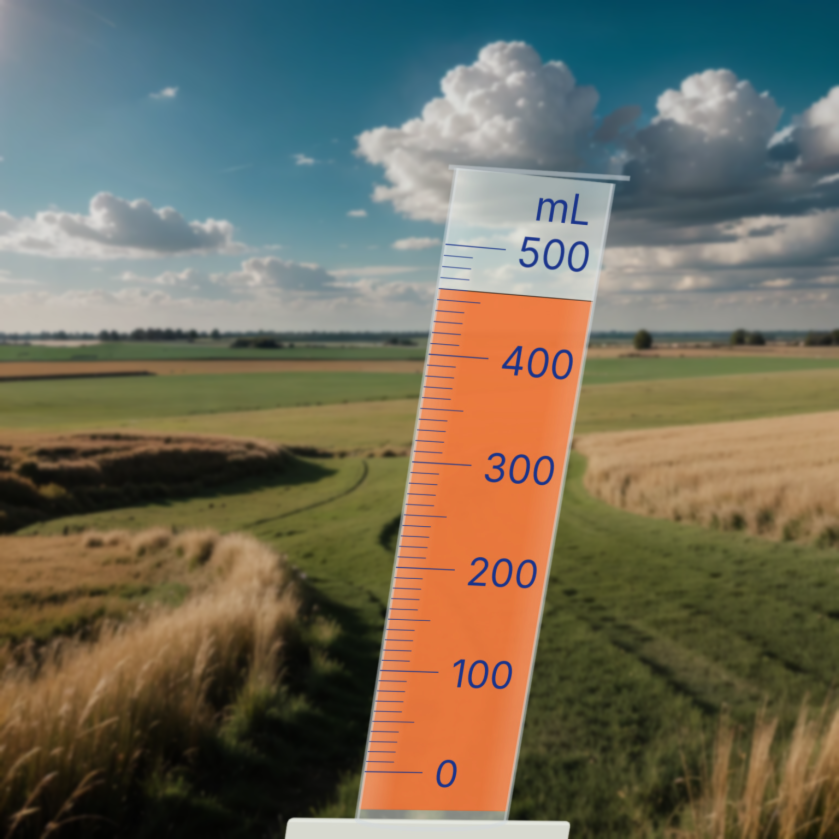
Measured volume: 460 mL
